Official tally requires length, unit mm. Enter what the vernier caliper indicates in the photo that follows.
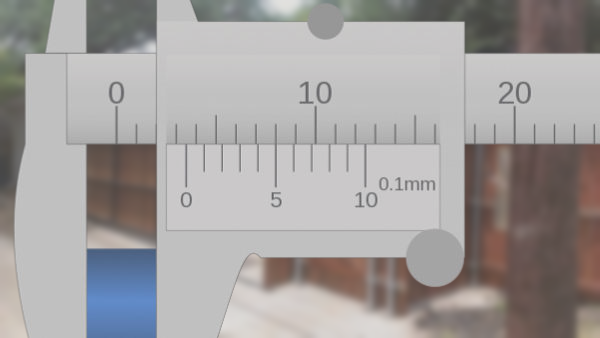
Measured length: 3.5 mm
